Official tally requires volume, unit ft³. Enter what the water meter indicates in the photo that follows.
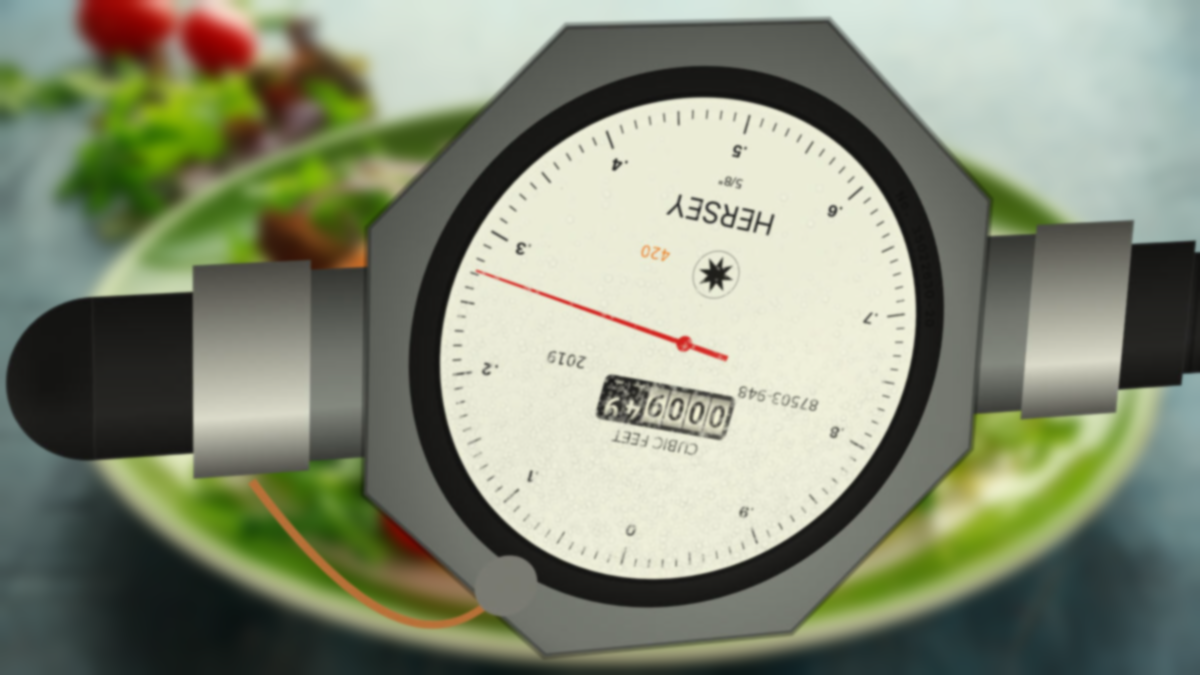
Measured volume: 949.27 ft³
